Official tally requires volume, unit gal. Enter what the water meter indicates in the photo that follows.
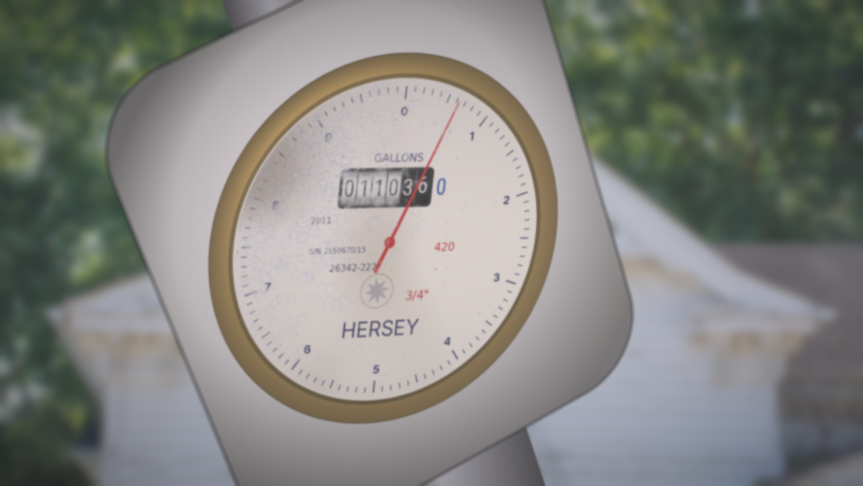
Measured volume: 110360.6 gal
